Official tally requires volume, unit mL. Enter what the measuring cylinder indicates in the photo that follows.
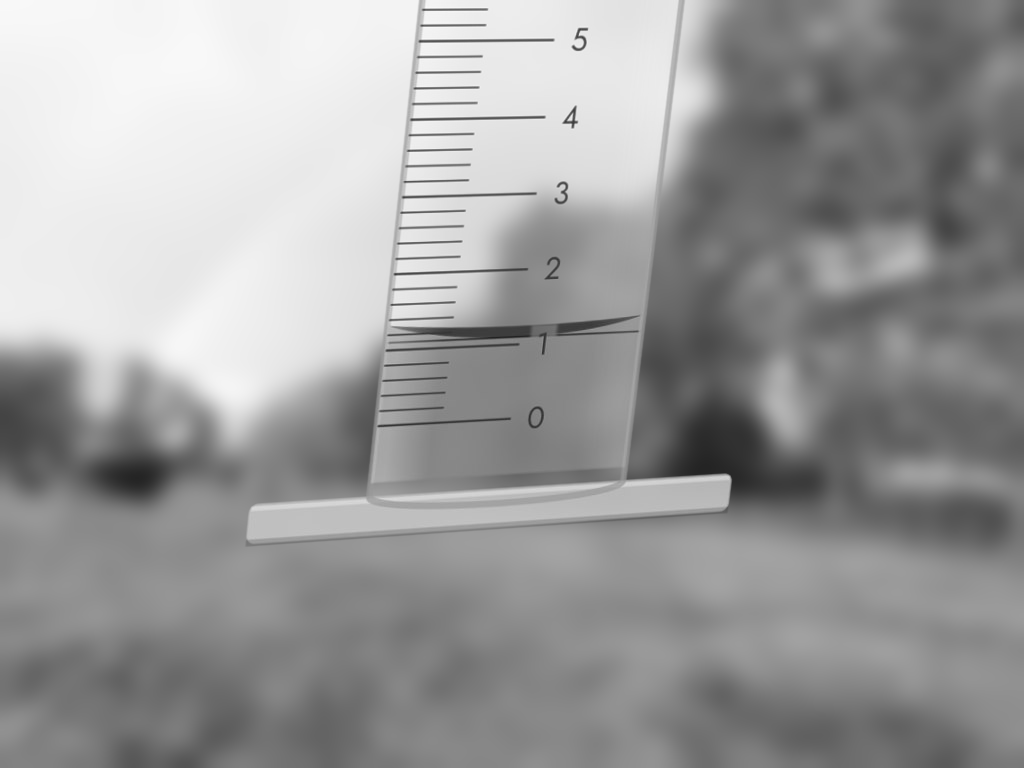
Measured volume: 1.1 mL
